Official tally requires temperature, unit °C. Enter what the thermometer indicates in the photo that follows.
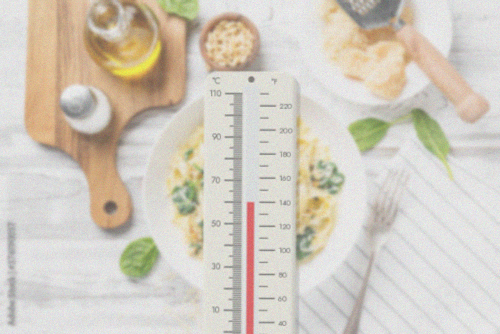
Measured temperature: 60 °C
